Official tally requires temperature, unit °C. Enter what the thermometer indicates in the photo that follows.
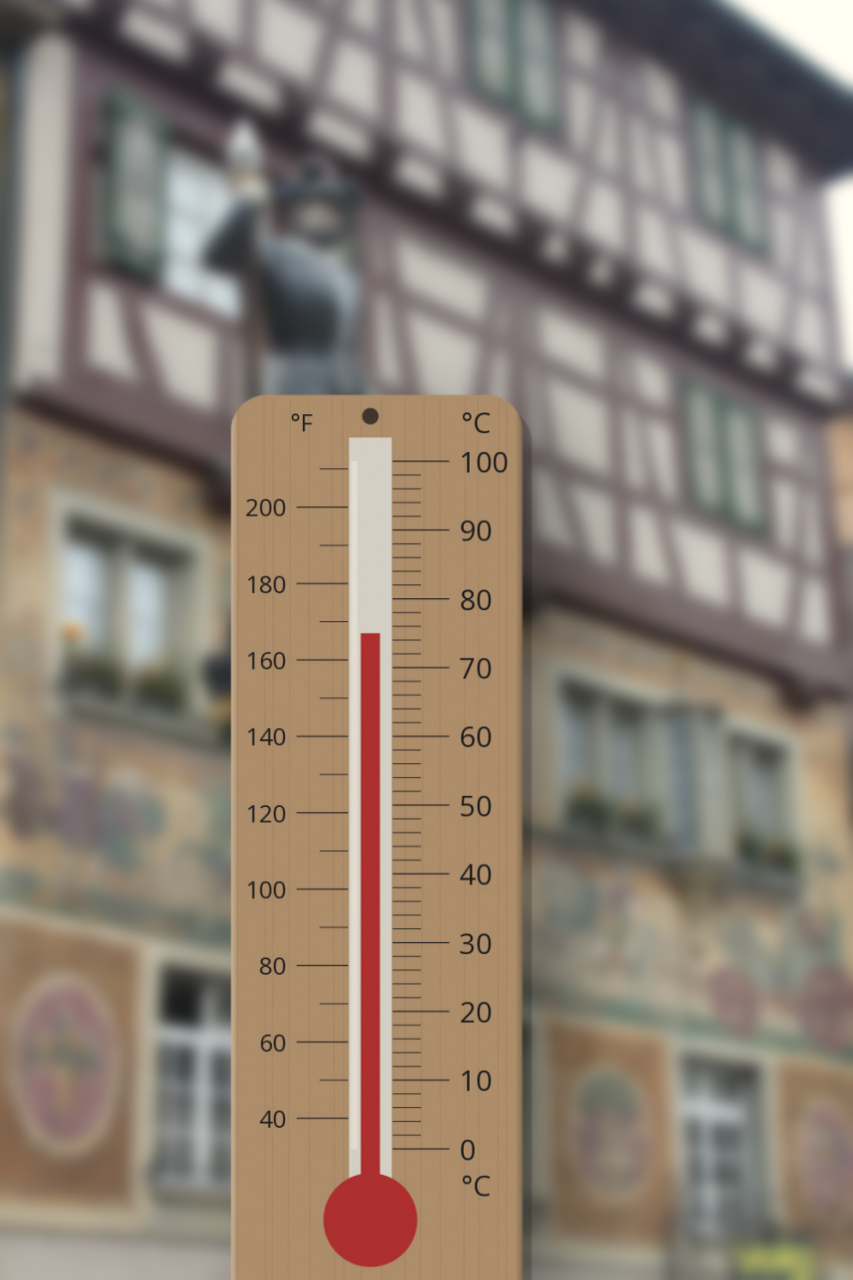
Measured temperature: 75 °C
